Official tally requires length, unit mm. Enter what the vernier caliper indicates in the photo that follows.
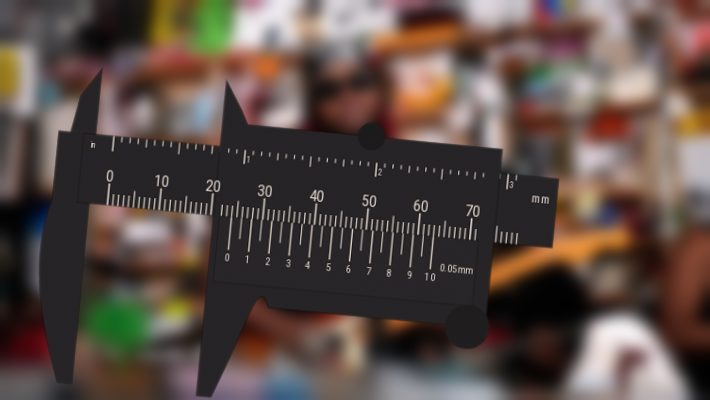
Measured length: 24.0 mm
